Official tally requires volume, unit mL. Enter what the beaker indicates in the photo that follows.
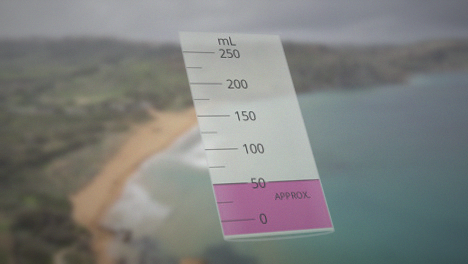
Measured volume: 50 mL
